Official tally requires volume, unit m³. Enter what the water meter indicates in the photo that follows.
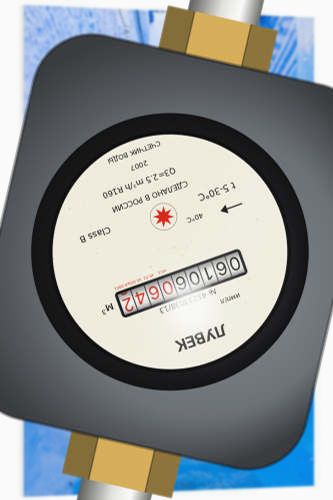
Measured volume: 6106.0642 m³
